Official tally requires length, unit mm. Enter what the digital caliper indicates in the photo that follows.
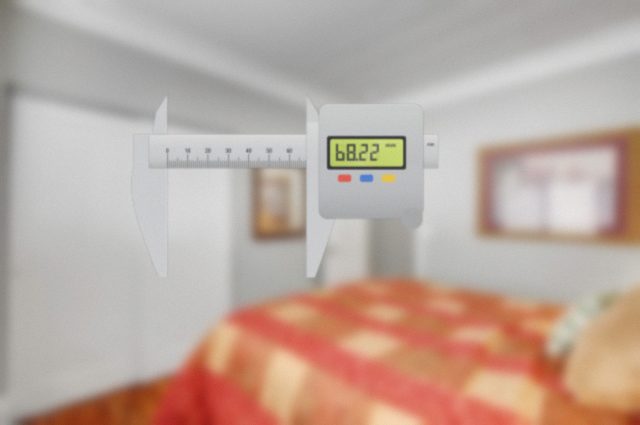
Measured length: 68.22 mm
